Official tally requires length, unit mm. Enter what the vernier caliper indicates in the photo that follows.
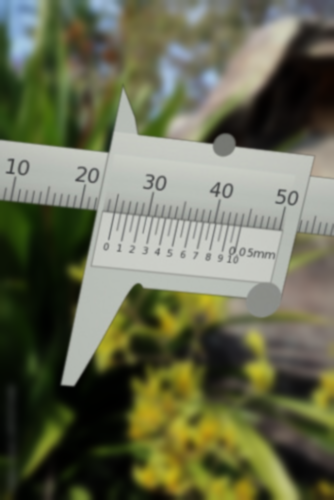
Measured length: 25.0 mm
